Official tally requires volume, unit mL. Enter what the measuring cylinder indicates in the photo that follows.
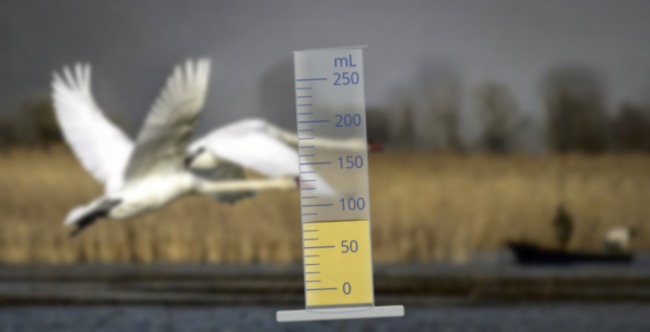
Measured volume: 80 mL
